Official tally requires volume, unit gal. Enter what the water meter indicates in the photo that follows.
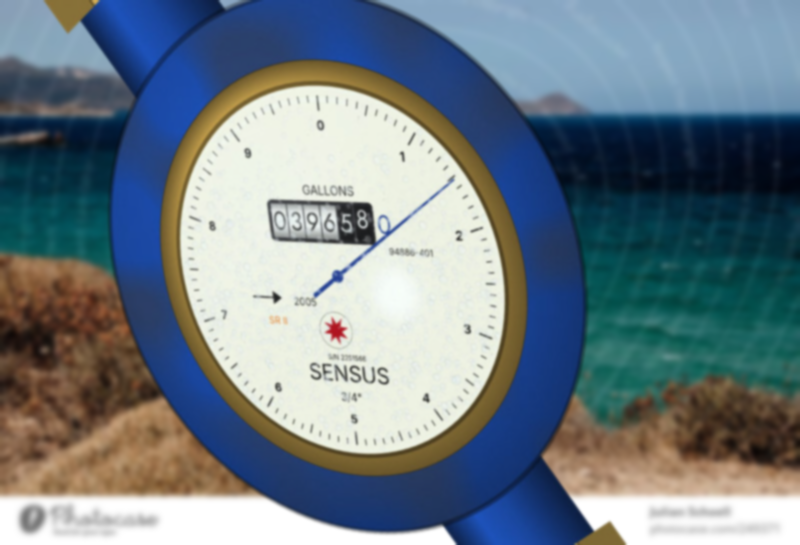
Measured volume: 396581.5 gal
